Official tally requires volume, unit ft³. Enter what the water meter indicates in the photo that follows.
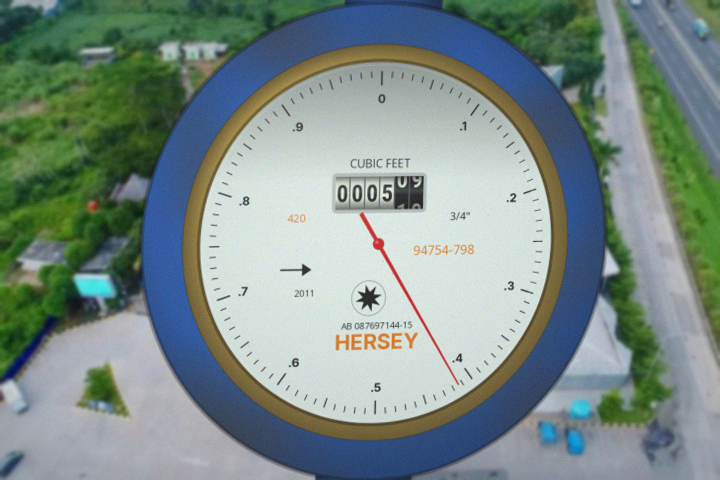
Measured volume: 509.41 ft³
